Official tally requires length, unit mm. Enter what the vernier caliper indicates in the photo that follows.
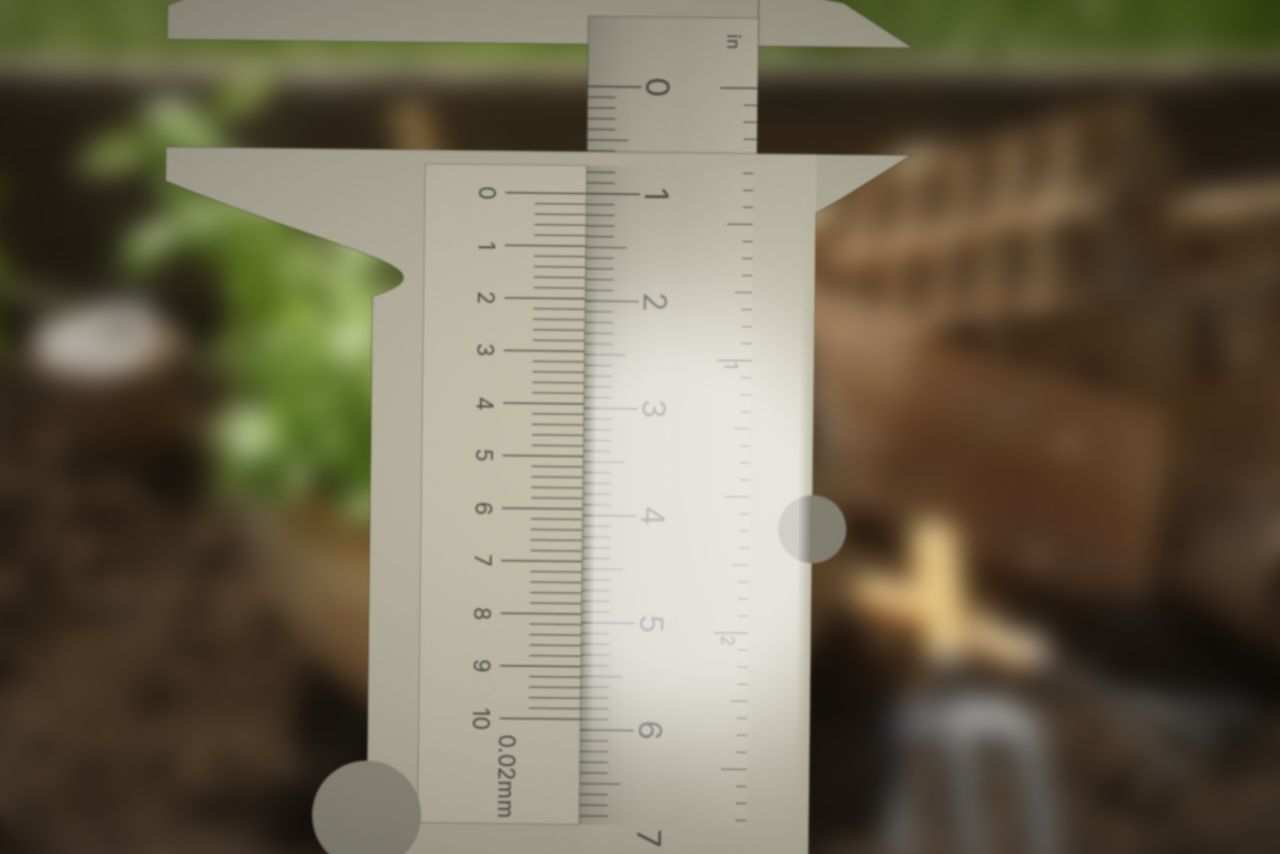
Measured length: 10.0 mm
